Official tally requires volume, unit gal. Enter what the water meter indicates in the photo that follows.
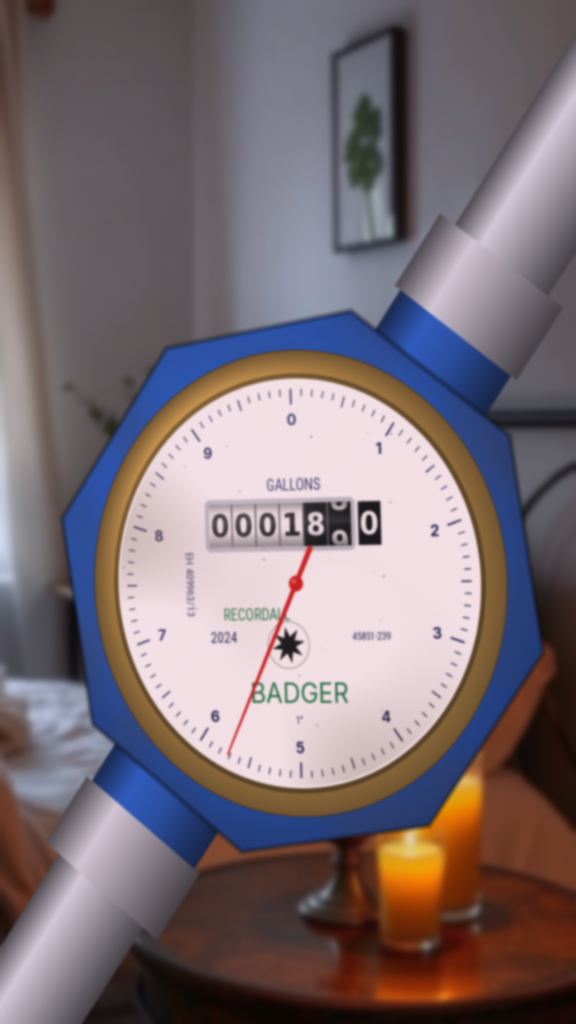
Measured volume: 1885.7 gal
